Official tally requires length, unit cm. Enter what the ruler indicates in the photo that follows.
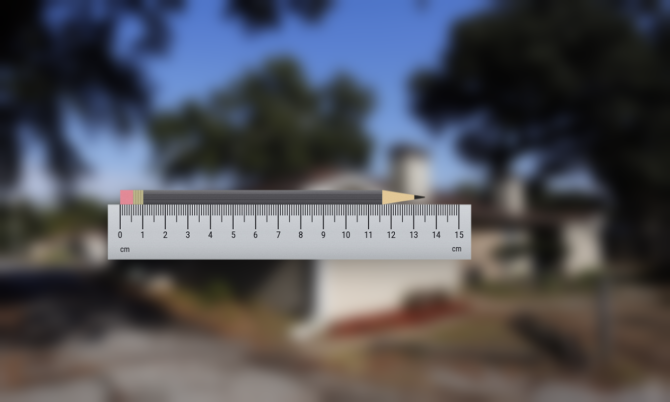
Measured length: 13.5 cm
